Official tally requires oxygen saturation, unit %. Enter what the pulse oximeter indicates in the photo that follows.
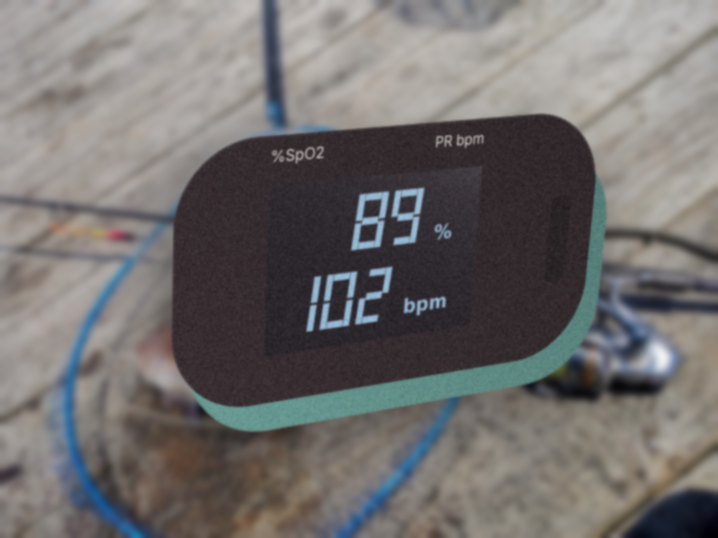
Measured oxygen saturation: 89 %
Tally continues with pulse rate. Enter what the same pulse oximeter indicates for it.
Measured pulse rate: 102 bpm
